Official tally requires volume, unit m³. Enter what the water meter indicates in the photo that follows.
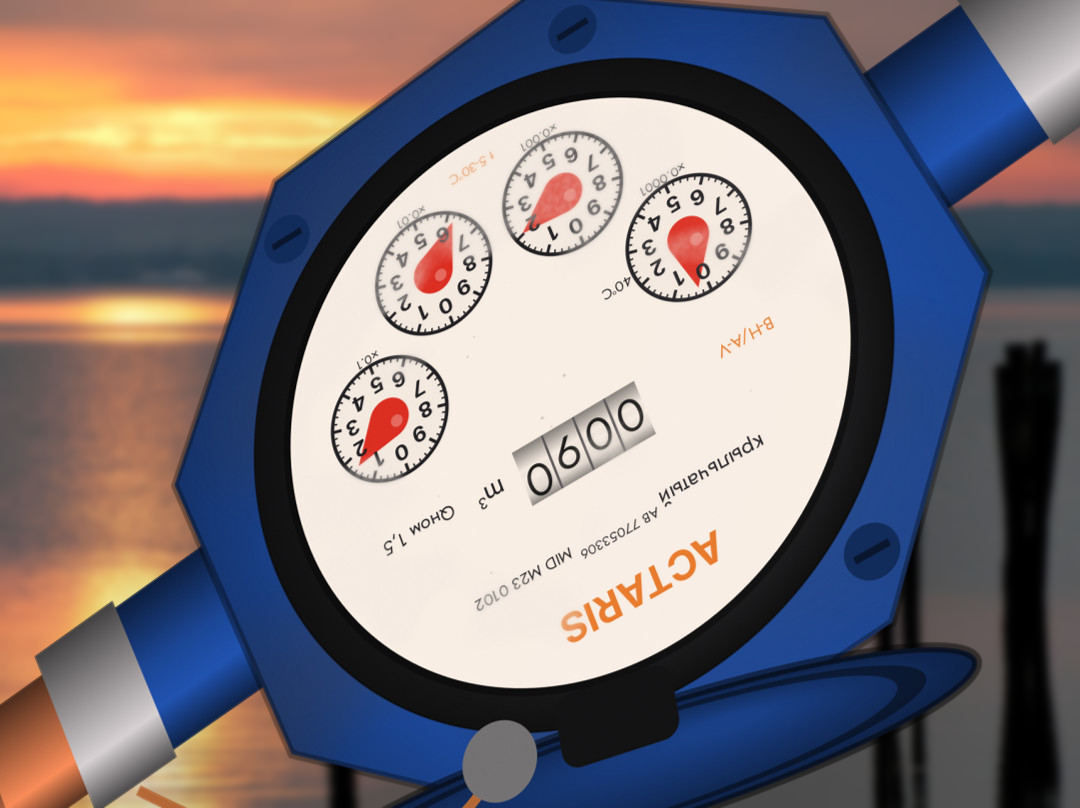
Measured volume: 90.1620 m³
